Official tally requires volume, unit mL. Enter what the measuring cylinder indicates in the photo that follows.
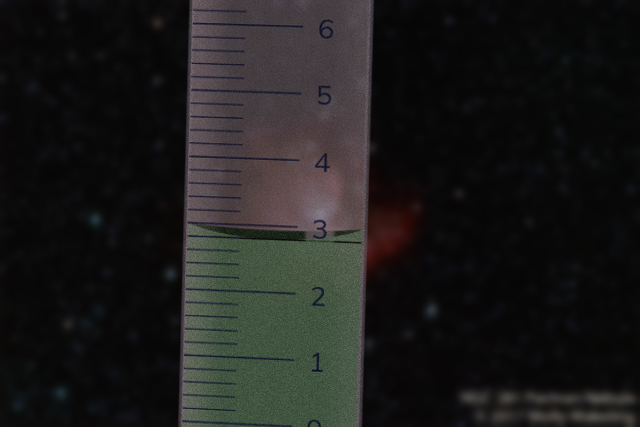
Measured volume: 2.8 mL
